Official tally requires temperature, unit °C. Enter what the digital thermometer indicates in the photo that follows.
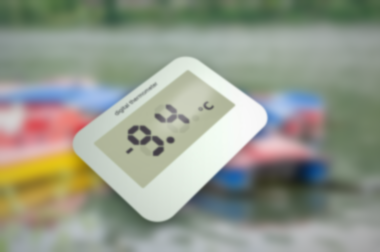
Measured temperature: -9.4 °C
